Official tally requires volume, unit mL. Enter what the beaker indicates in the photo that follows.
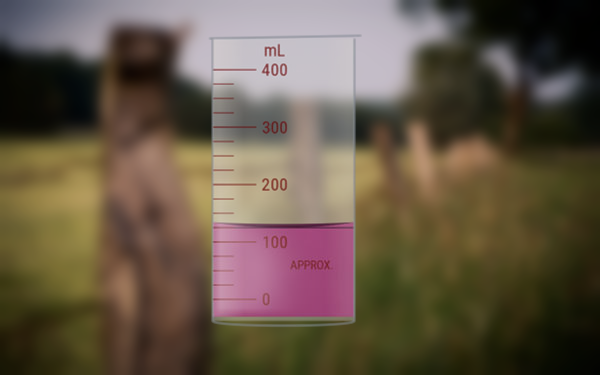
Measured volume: 125 mL
